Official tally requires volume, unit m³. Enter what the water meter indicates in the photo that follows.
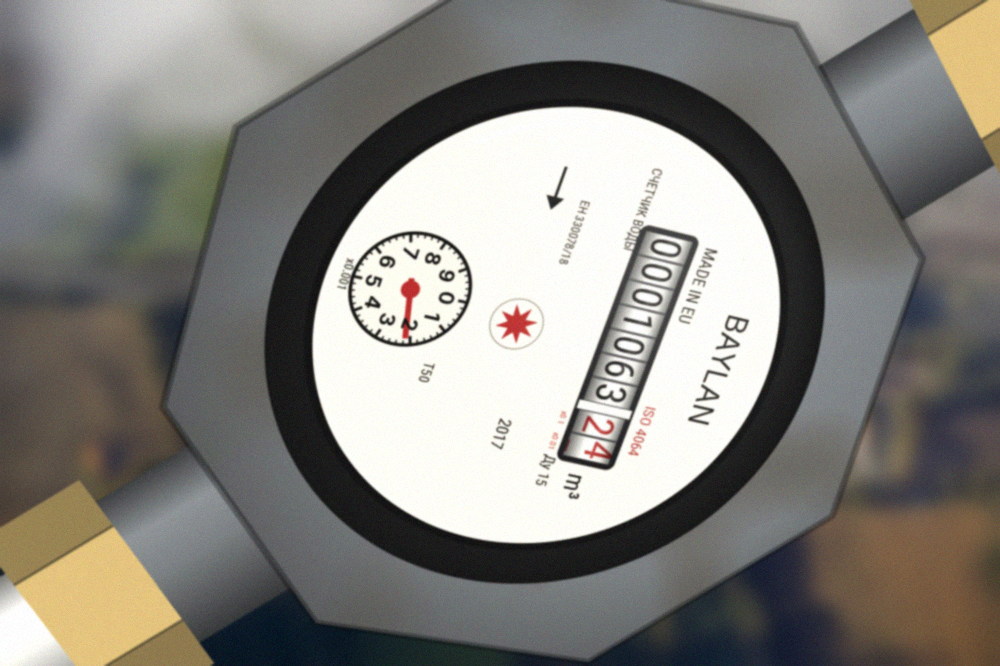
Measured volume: 1063.242 m³
